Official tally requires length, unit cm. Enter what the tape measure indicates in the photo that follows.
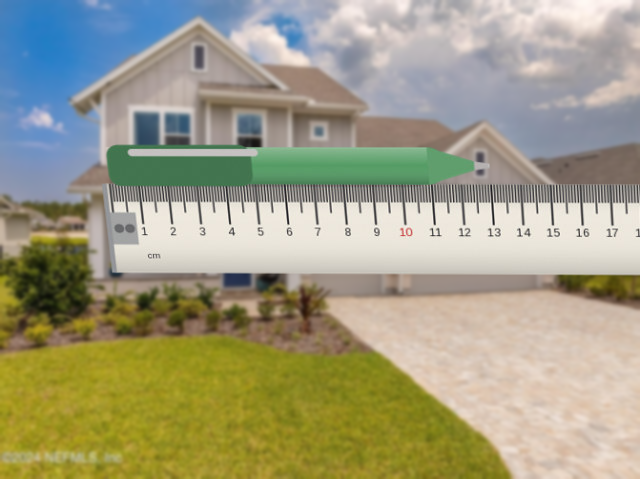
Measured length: 13 cm
